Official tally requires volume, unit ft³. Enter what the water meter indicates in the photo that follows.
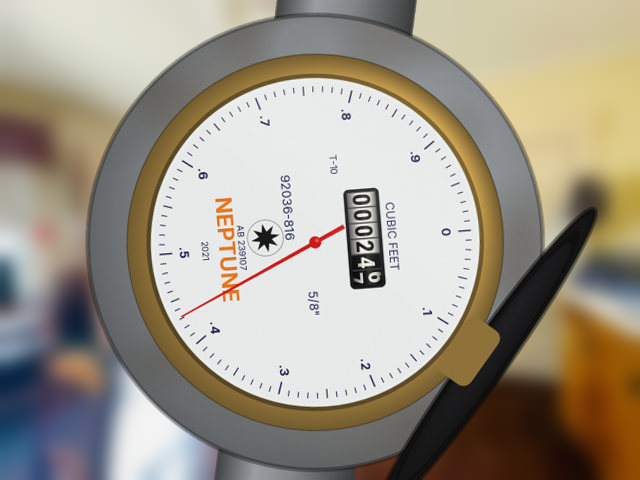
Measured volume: 246.43 ft³
